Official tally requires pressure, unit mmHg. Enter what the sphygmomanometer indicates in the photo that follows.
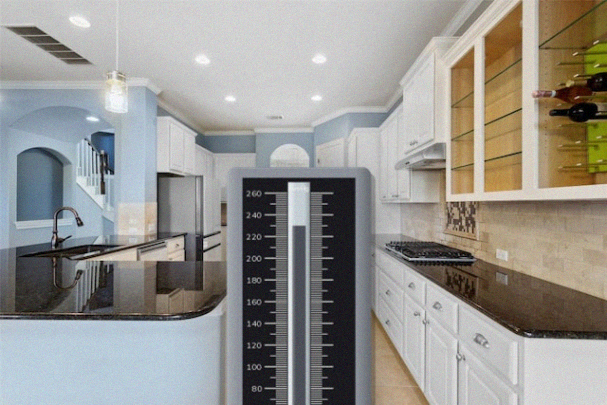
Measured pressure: 230 mmHg
